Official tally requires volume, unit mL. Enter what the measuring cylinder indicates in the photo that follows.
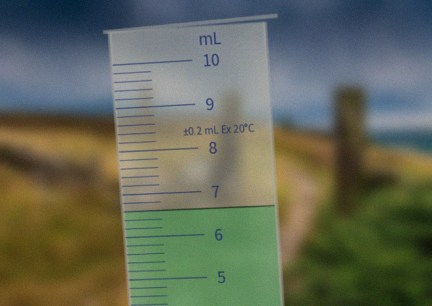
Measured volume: 6.6 mL
